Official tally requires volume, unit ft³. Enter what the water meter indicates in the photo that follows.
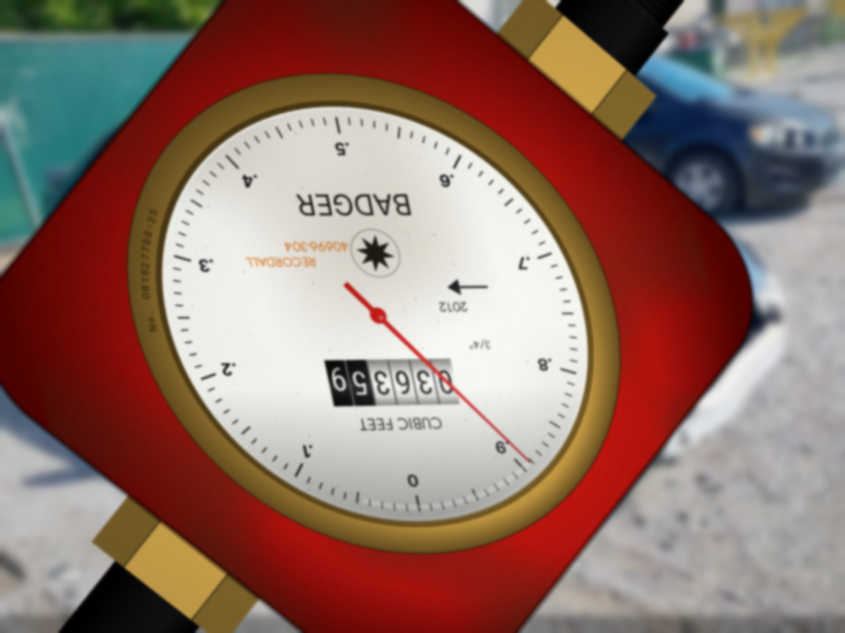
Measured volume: 36358.89 ft³
